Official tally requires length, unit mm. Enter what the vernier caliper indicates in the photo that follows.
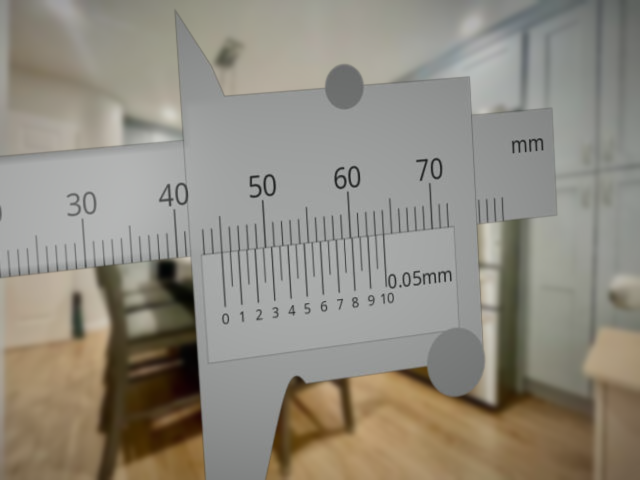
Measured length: 45.0 mm
